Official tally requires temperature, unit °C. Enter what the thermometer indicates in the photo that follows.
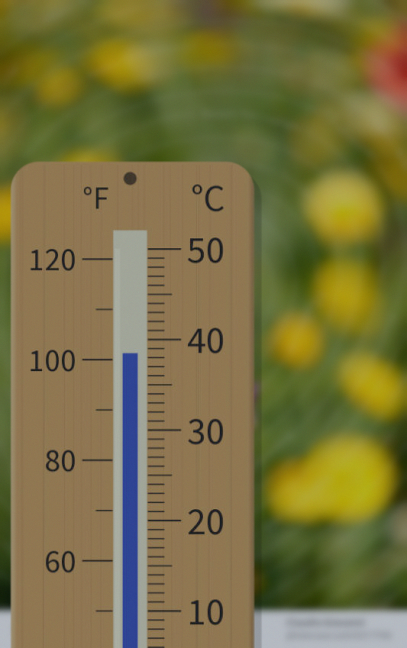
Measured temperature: 38.5 °C
